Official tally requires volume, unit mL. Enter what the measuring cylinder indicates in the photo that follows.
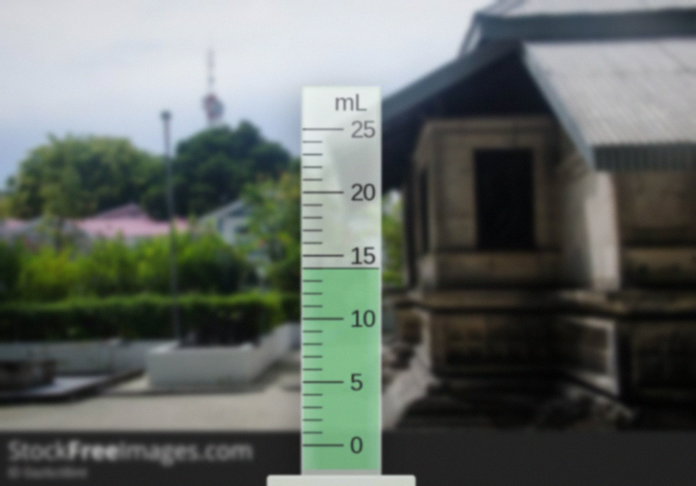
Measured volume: 14 mL
